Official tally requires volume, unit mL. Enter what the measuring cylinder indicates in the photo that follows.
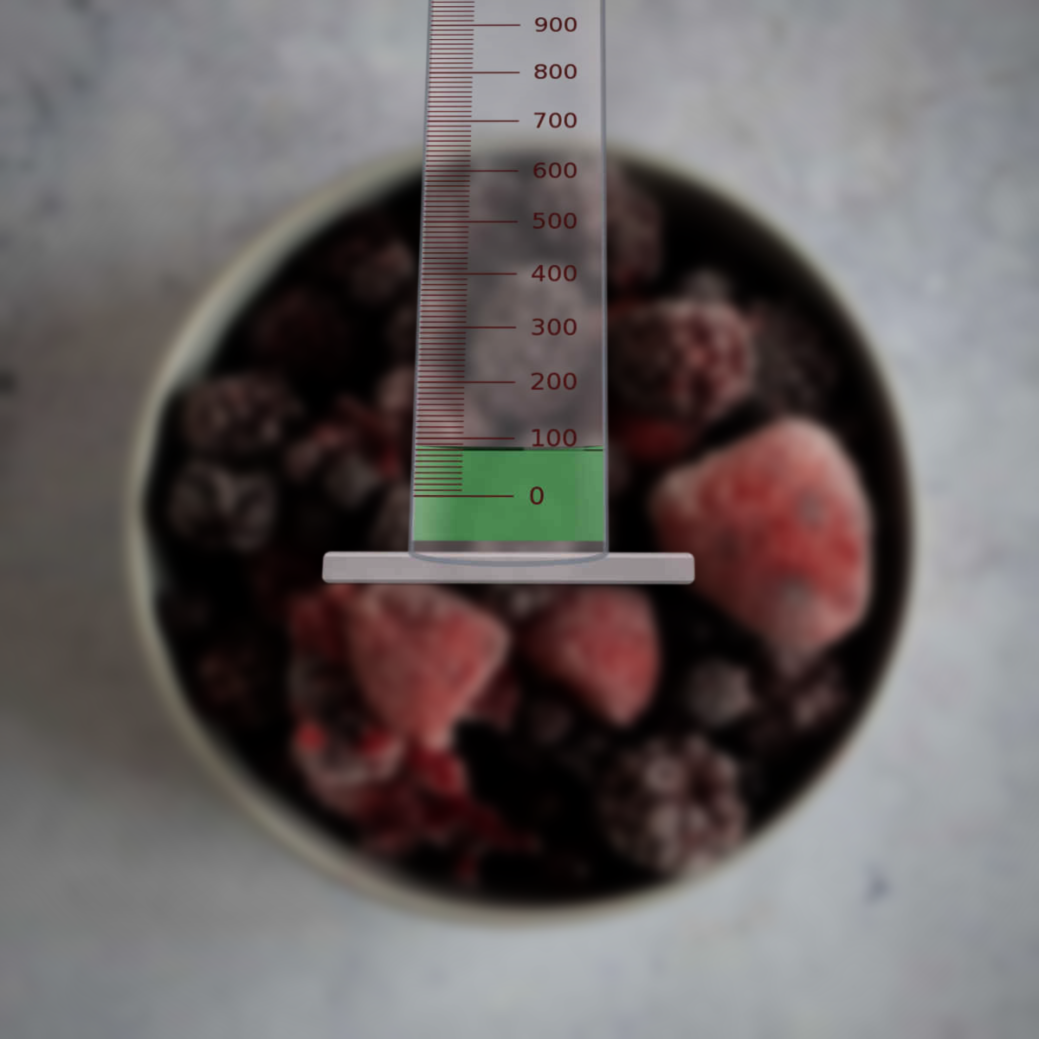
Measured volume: 80 mL
